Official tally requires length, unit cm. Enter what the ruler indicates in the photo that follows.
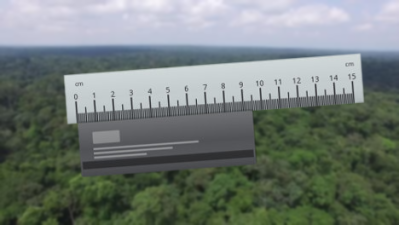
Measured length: 9.5 cm
